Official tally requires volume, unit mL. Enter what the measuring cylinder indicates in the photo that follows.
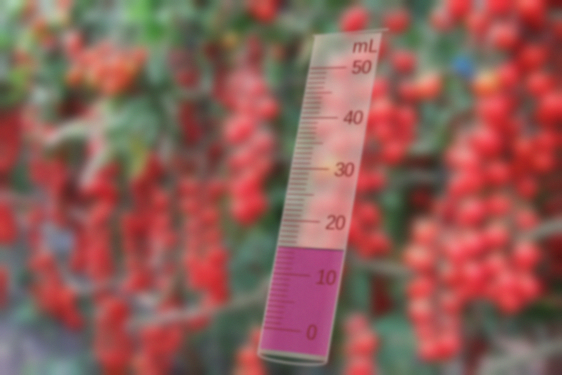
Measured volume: 15 mL
